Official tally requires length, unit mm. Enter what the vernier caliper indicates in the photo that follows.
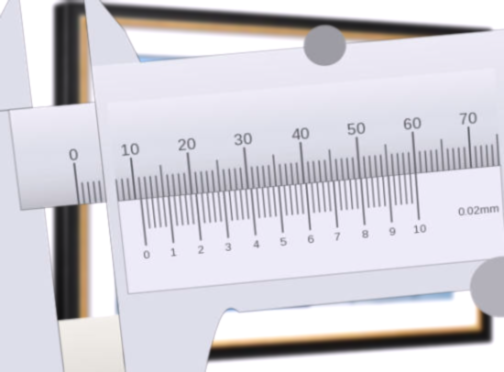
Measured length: 11.0 mm
